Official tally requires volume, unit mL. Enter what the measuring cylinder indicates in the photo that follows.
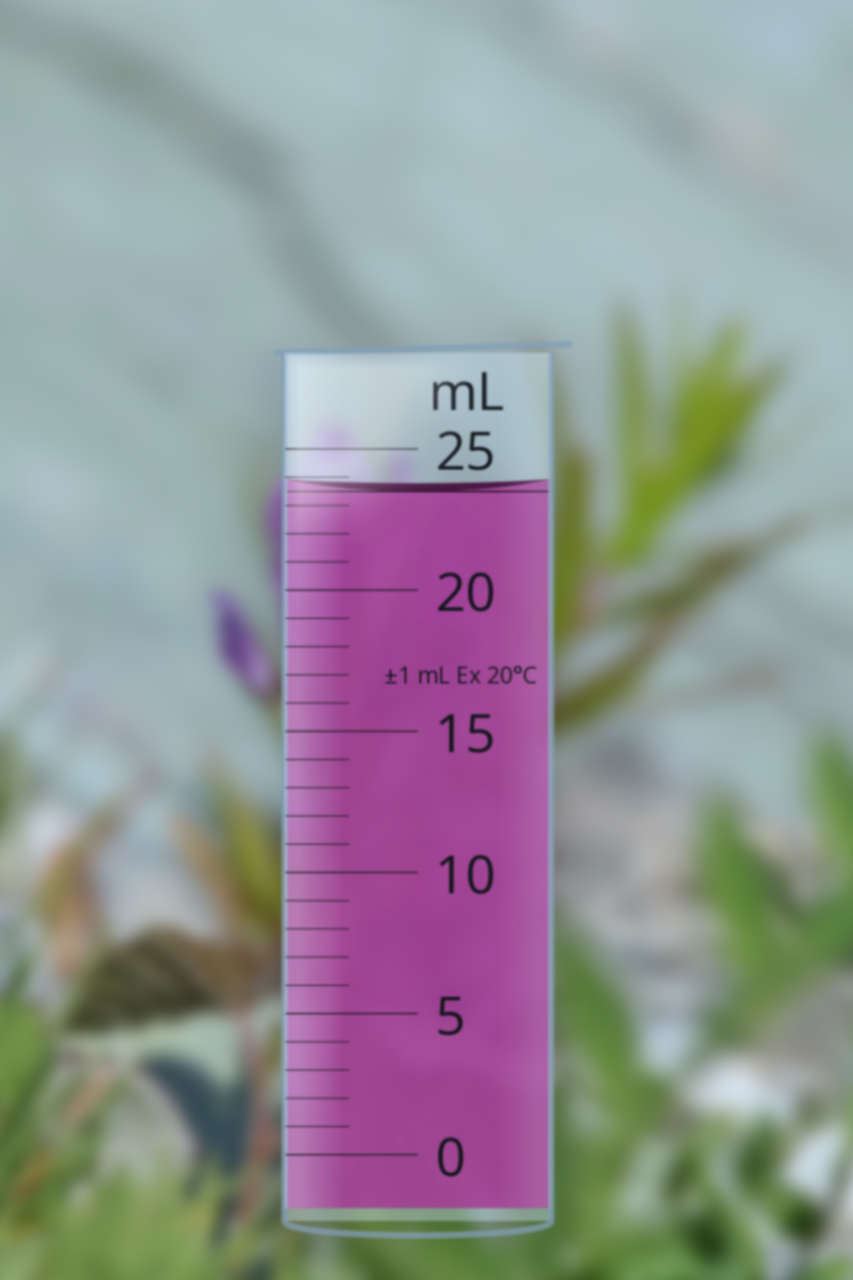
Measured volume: 23.5 mL
